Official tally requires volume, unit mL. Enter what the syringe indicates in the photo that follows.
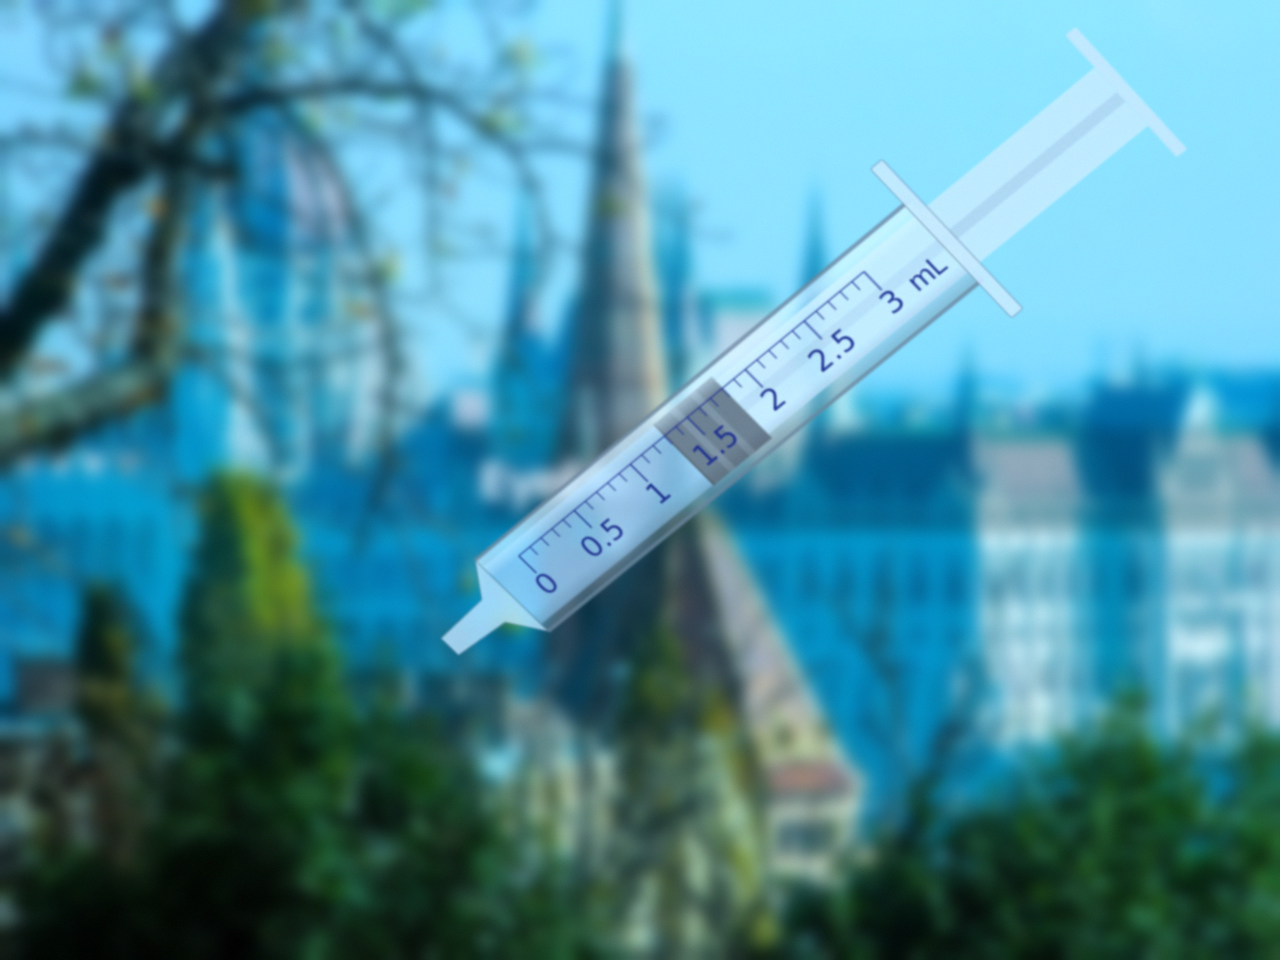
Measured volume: 1.3 mL
